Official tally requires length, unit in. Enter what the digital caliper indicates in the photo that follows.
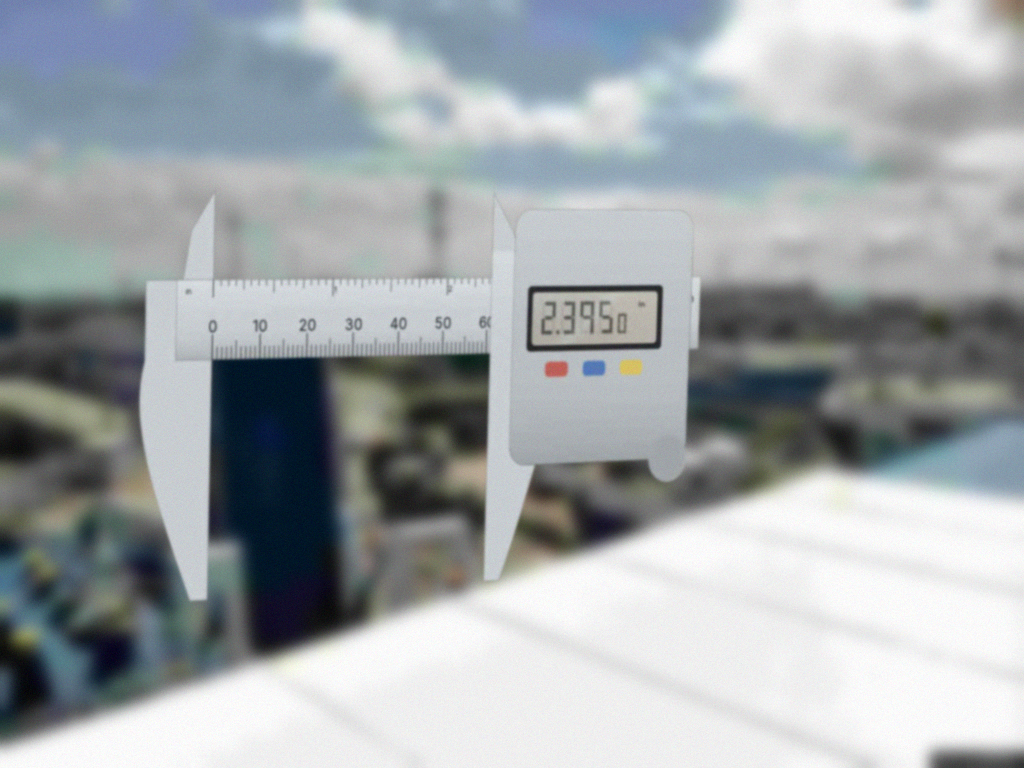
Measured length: 2.3950 in
